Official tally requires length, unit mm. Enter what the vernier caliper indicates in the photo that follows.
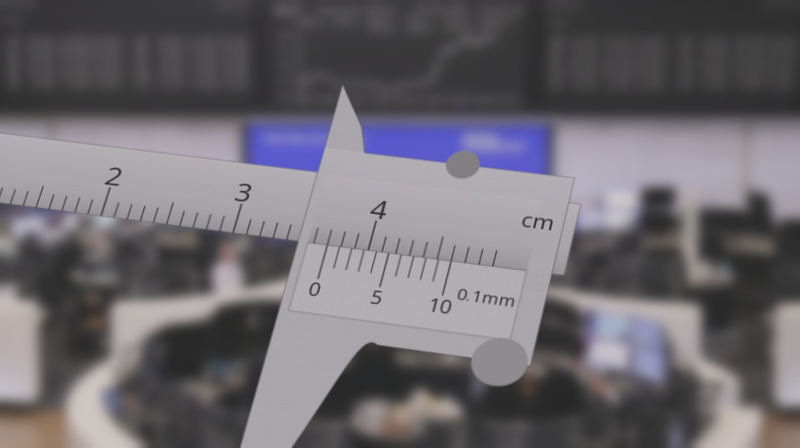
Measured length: 37.0 mm
